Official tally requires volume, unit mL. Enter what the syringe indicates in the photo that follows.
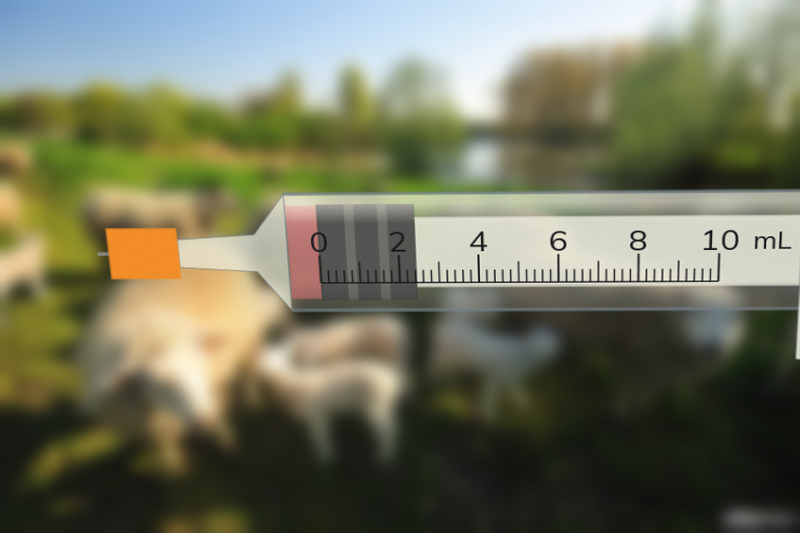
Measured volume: 0 mL
